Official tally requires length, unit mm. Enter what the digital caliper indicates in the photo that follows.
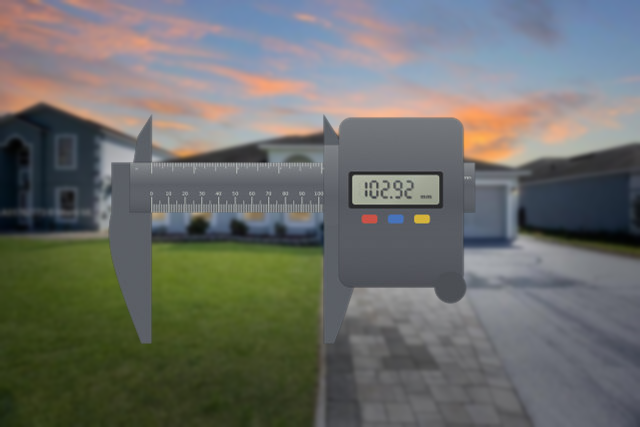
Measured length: 102.92 mm
